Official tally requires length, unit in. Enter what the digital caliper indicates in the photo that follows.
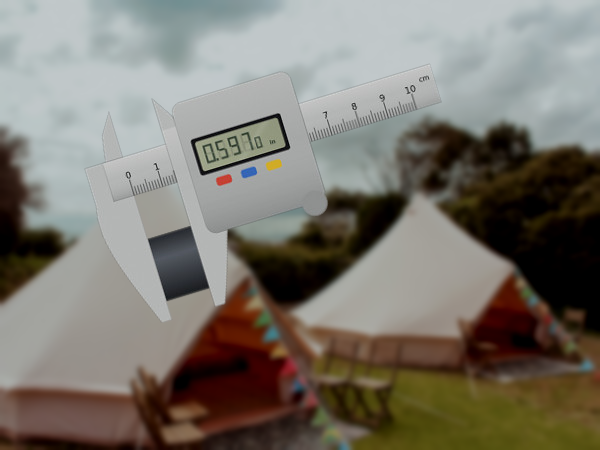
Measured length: 0.5970 in
